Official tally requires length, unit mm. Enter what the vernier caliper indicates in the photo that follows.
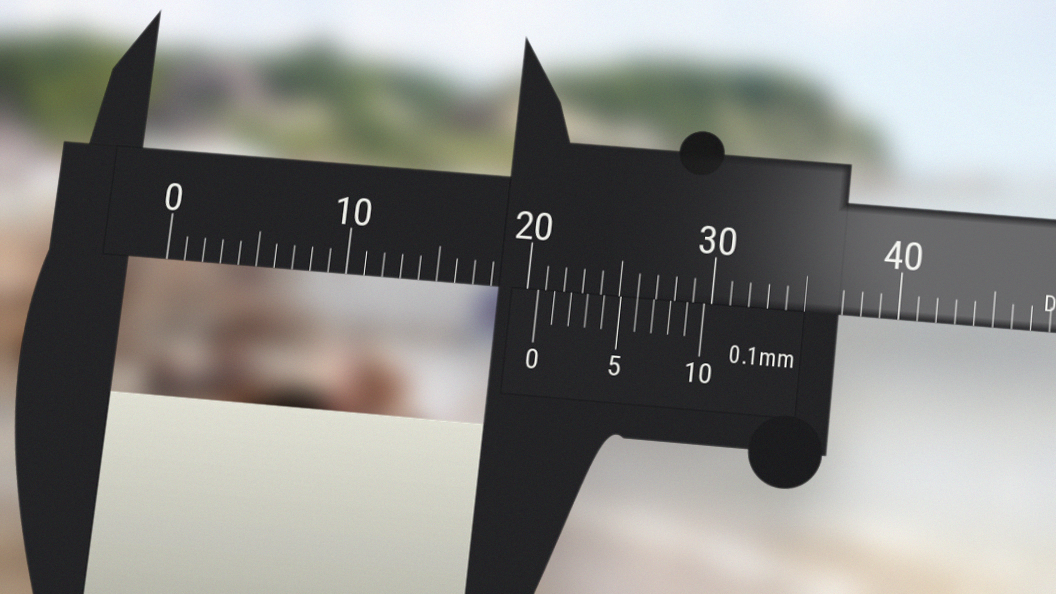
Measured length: 20.6 mm
